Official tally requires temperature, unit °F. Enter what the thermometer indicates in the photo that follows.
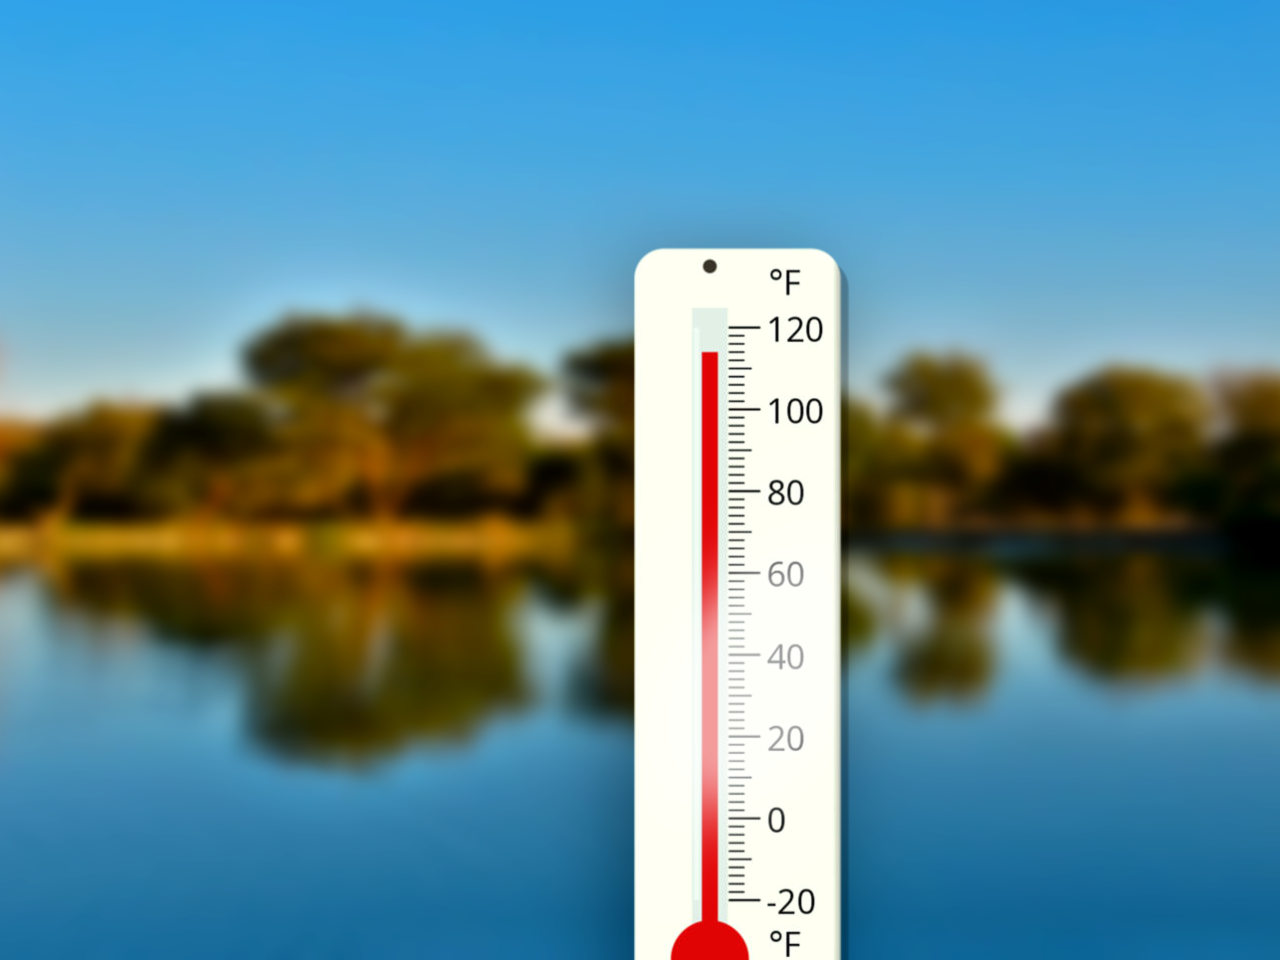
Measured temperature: 114 °F
